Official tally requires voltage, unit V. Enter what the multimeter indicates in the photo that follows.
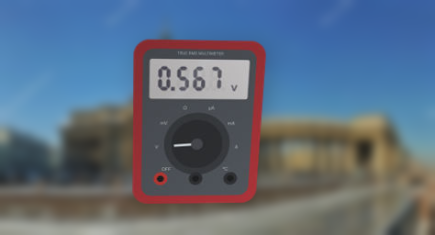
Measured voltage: 0.567 V
